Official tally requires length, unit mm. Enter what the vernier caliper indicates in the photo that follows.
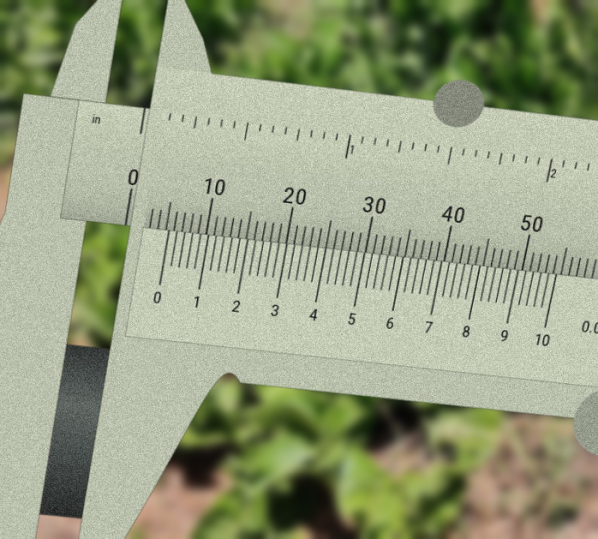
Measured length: 5.4 mm
